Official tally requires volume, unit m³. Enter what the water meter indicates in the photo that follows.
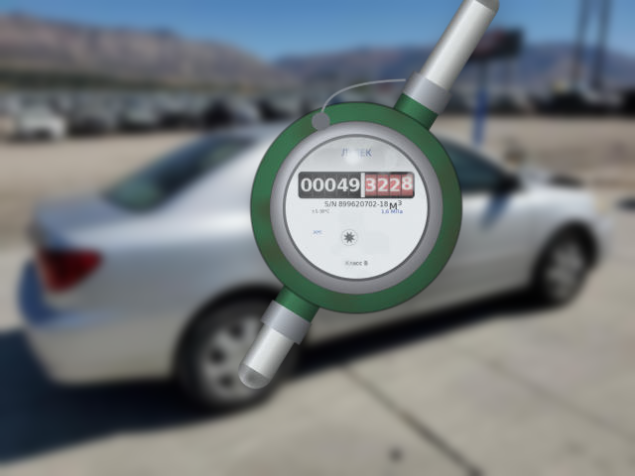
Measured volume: 49.3228 m³
